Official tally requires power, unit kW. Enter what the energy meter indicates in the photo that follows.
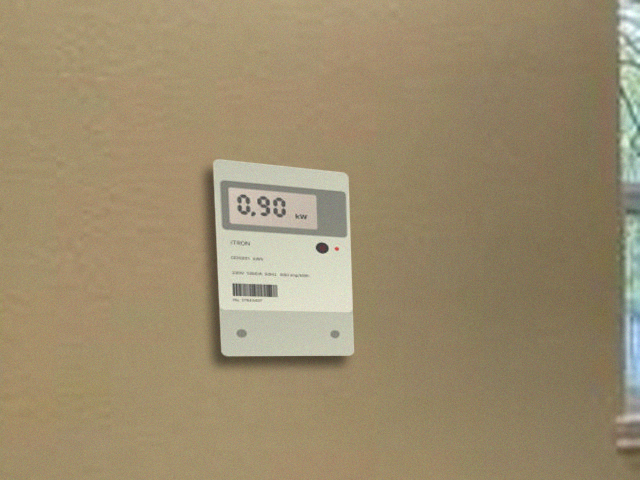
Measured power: 0.90 kW
